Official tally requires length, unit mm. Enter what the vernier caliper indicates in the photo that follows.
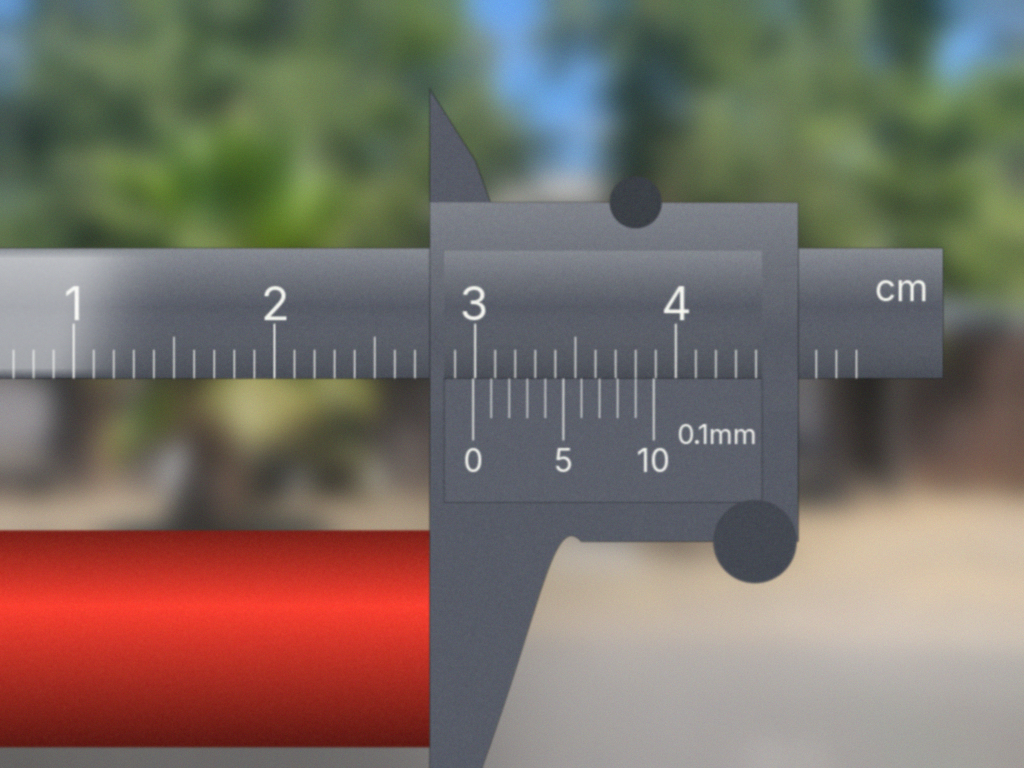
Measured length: 29.9 mm
